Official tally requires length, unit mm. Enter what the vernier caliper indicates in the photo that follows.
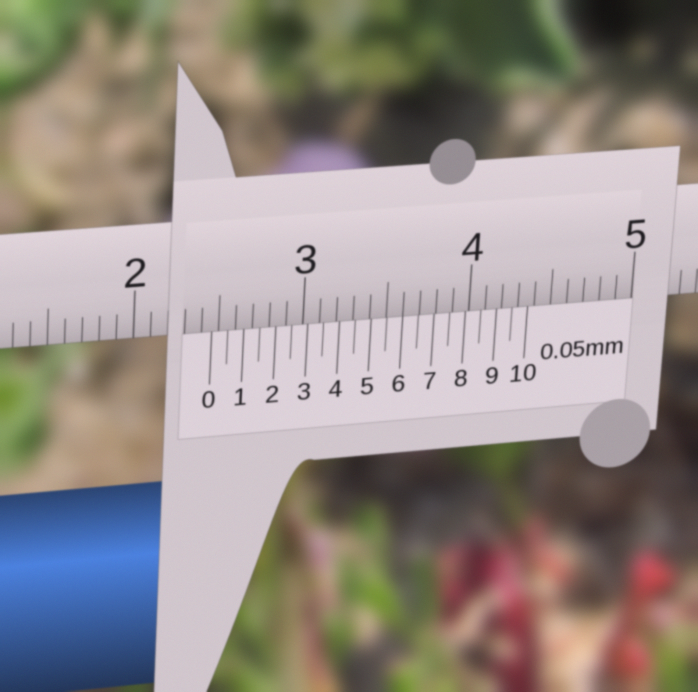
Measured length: 24.6 mm
